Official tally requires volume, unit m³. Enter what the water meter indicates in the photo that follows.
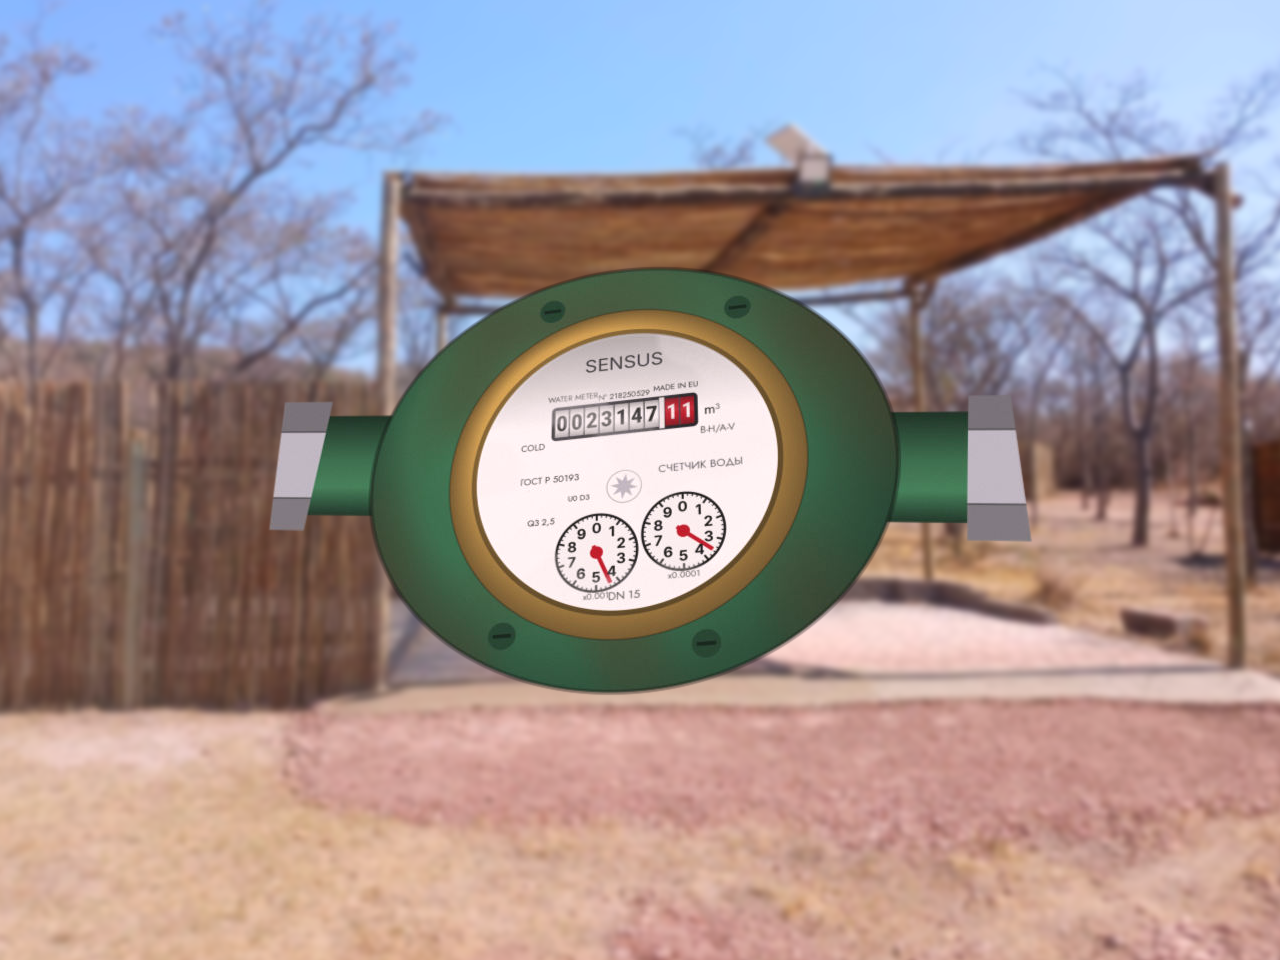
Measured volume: 23147.1143 m³
